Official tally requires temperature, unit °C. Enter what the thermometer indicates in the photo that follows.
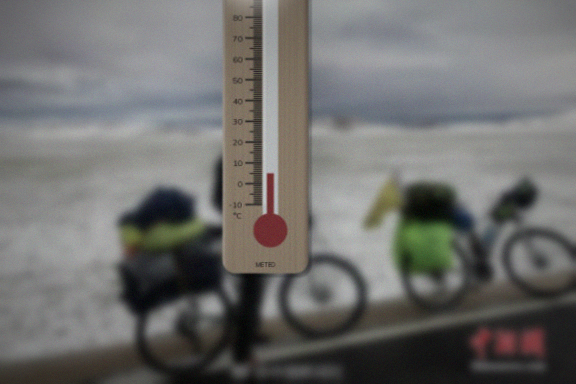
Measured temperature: 5 °C
